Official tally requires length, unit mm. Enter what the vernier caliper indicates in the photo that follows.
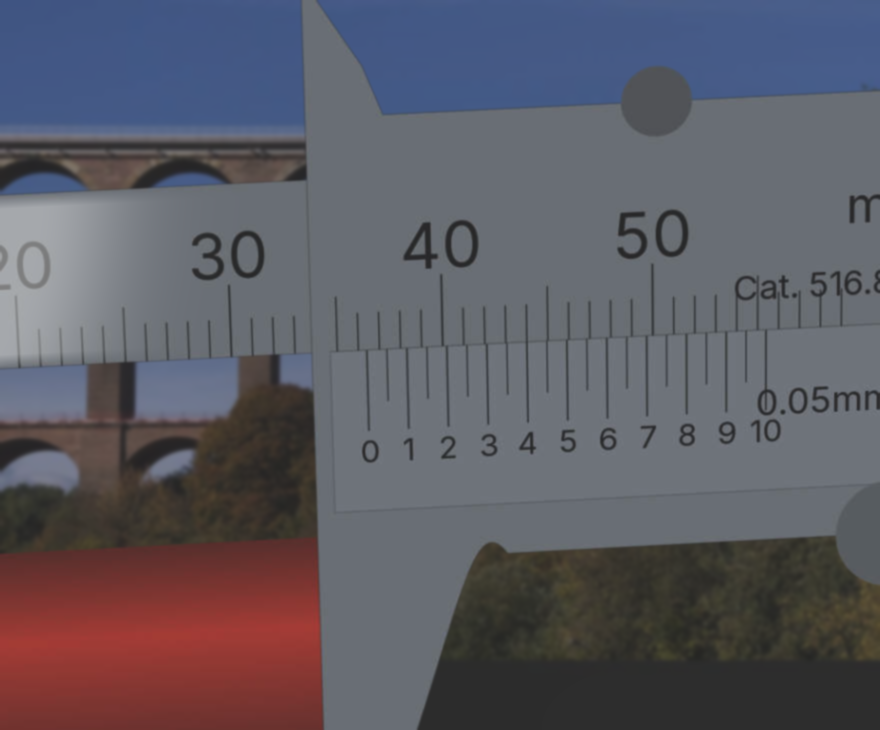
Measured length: 36.4 mm
